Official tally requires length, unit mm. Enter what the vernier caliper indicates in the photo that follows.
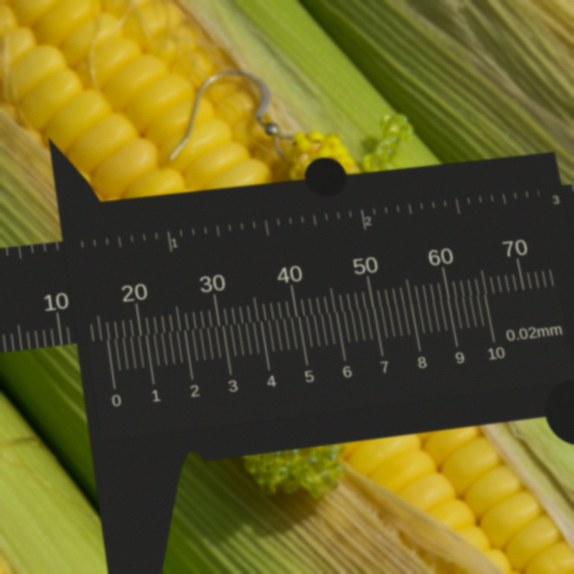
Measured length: 15.8 mm
